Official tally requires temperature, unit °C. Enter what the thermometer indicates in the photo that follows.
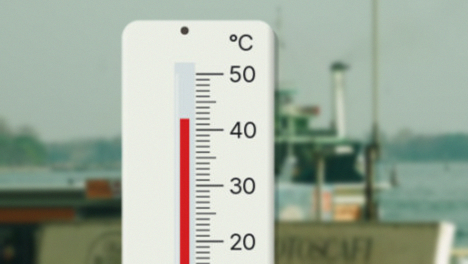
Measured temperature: 42 °C
